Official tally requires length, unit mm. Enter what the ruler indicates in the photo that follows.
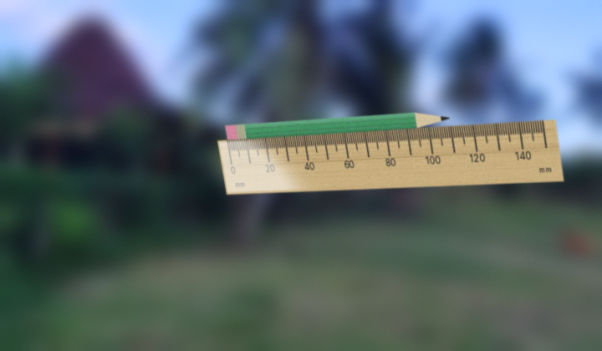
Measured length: 110 mm
